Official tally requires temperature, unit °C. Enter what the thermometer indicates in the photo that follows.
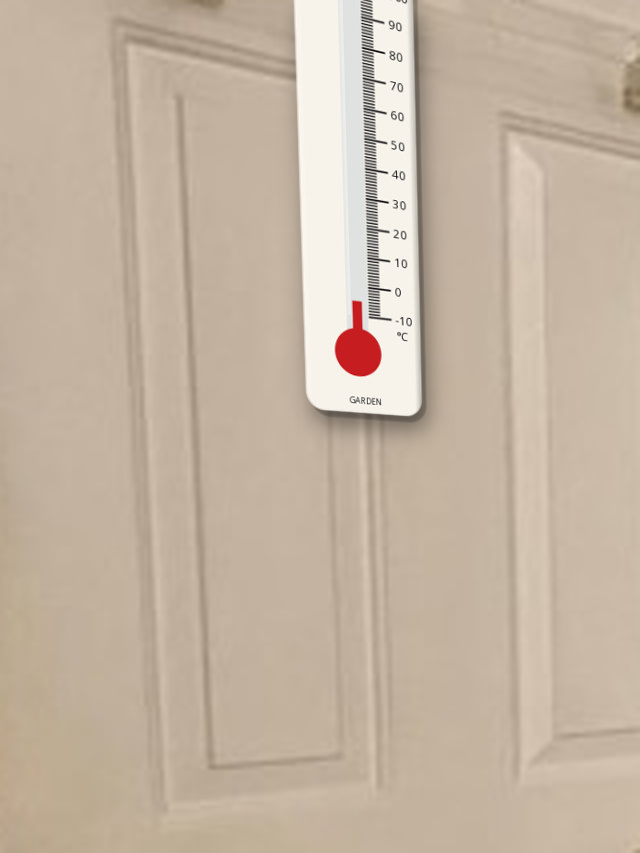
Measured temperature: -5 °C
